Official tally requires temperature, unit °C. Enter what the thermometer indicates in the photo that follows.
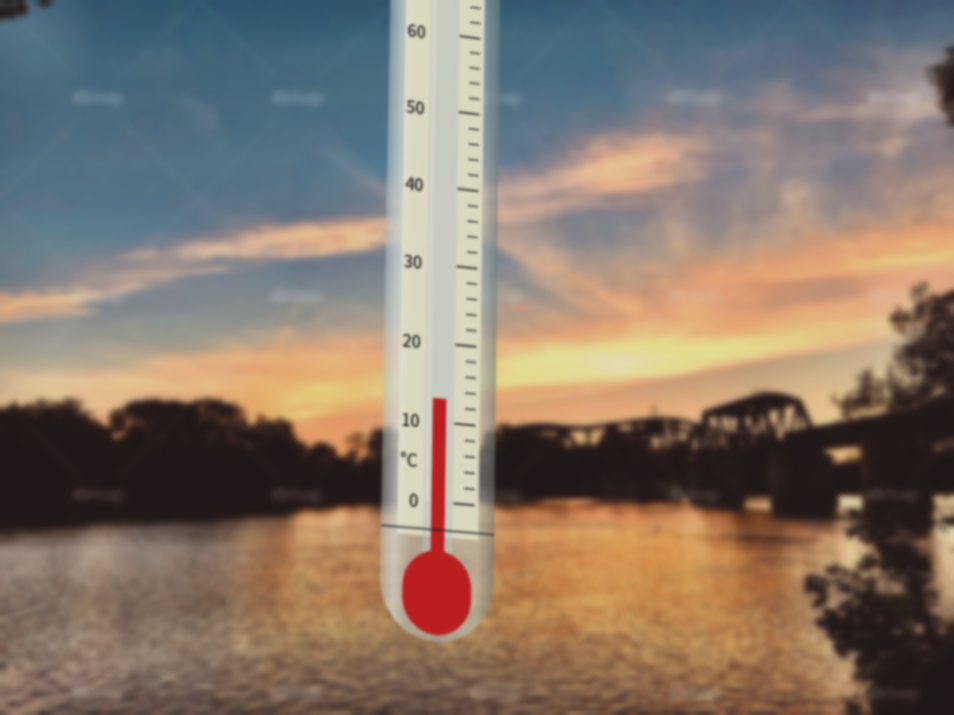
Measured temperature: 13 °C
